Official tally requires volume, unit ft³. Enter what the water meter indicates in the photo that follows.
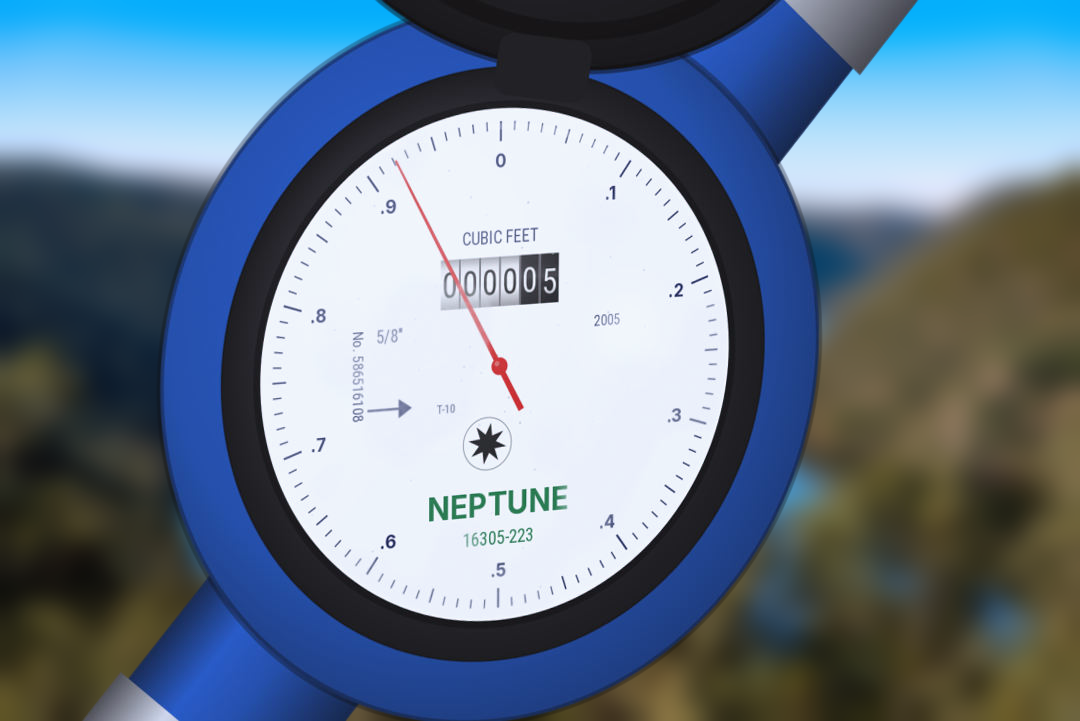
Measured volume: 4.92 ft³
